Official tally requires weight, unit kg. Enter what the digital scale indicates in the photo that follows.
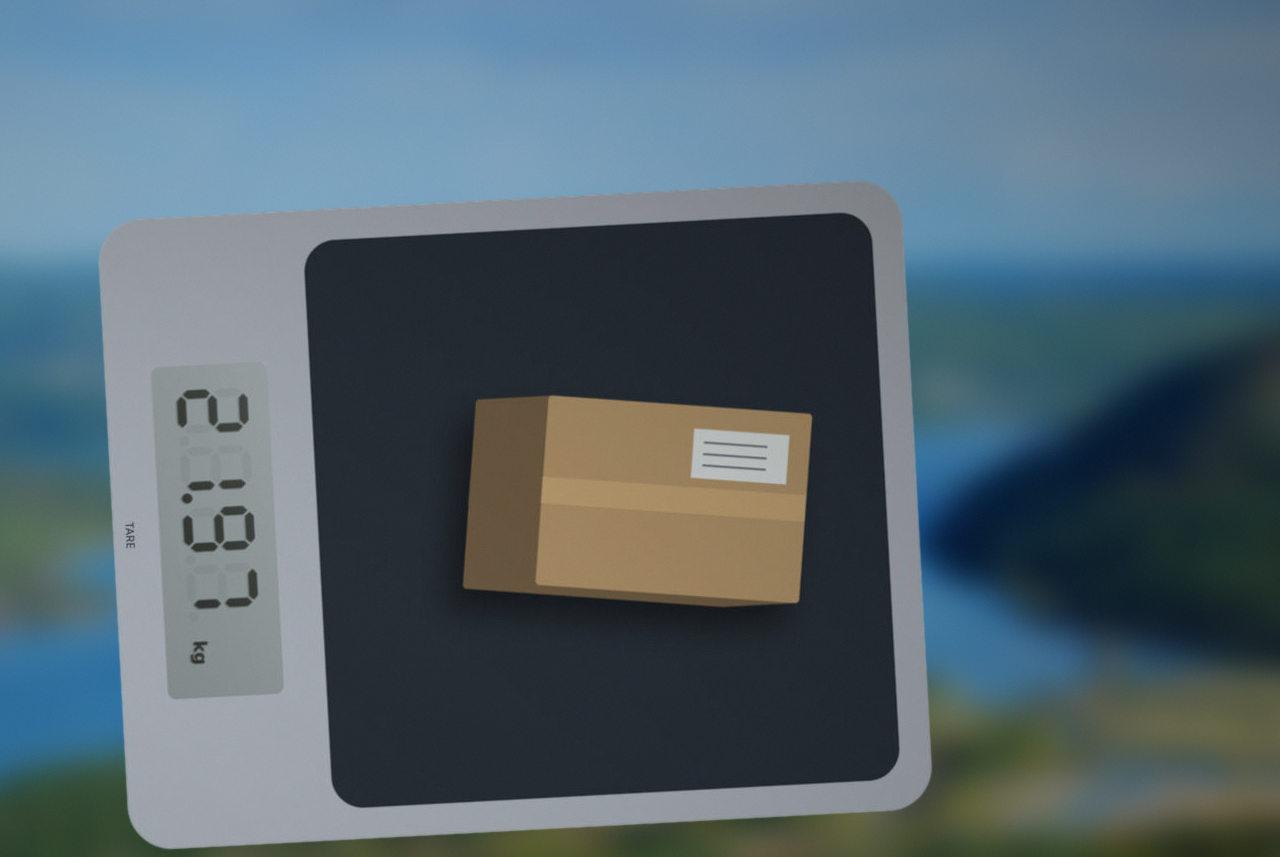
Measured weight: 21.97 kg
